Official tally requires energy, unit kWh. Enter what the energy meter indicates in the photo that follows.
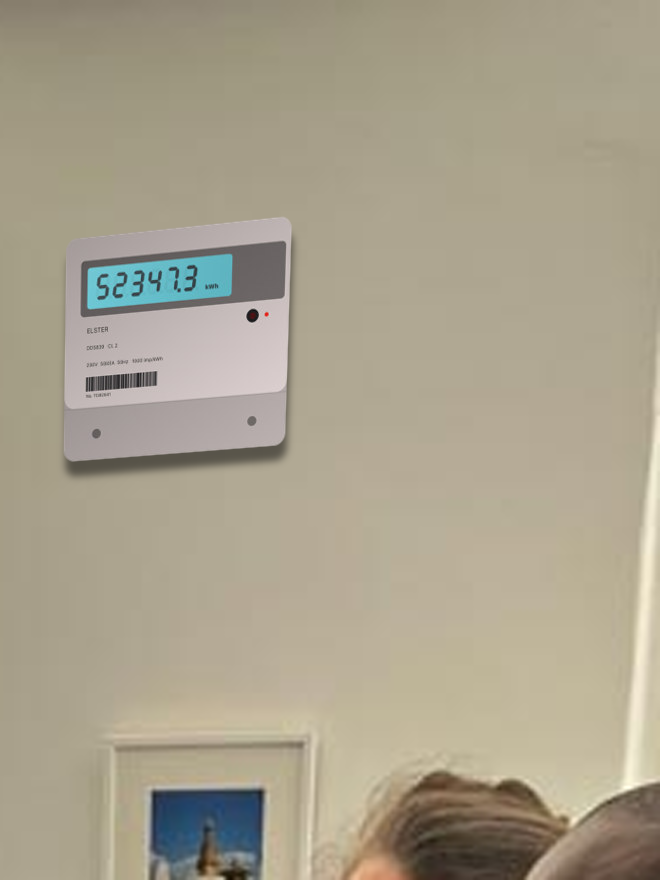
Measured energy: 52347.3 kWh
